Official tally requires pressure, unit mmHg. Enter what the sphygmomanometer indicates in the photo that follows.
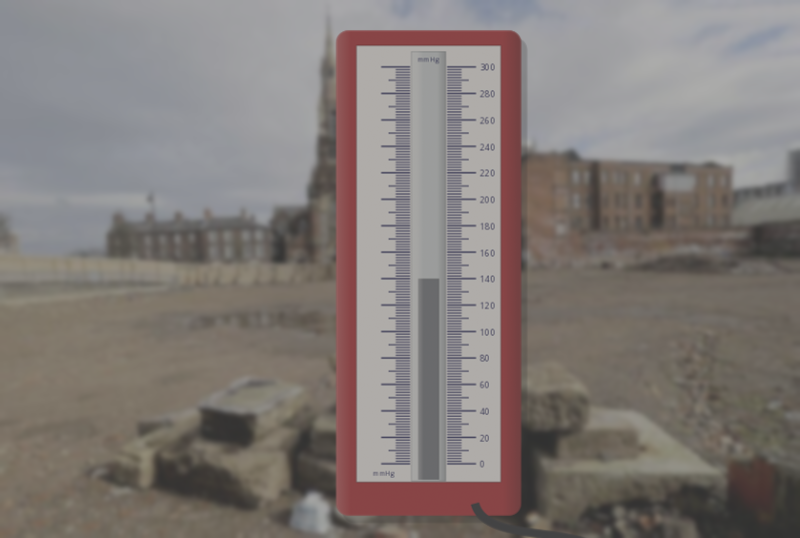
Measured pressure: 140 mmHg
